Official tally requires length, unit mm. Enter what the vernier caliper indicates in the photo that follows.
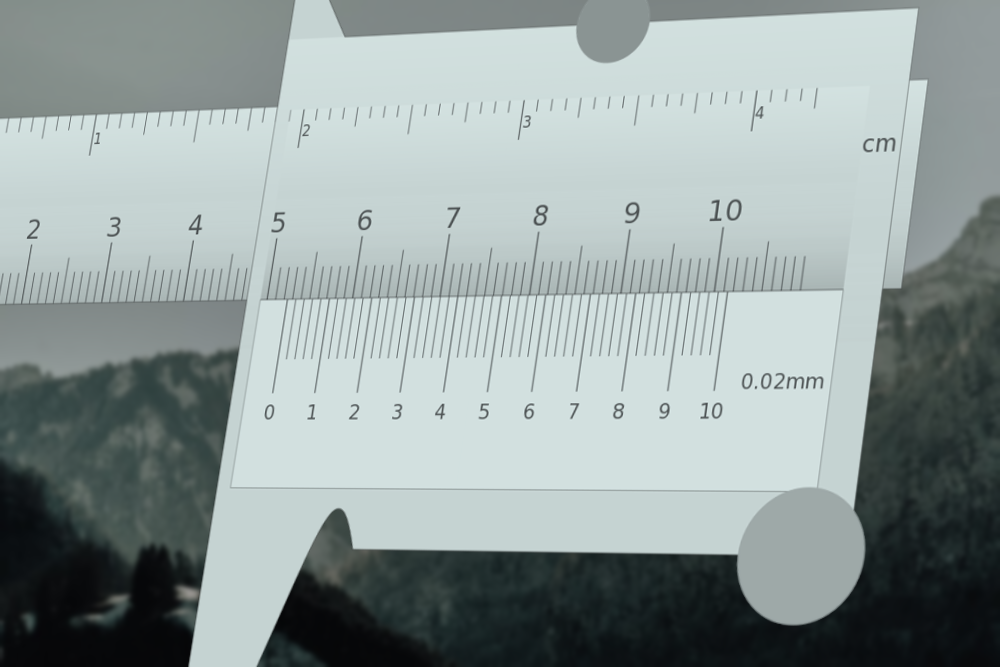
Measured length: 52.4 mm
